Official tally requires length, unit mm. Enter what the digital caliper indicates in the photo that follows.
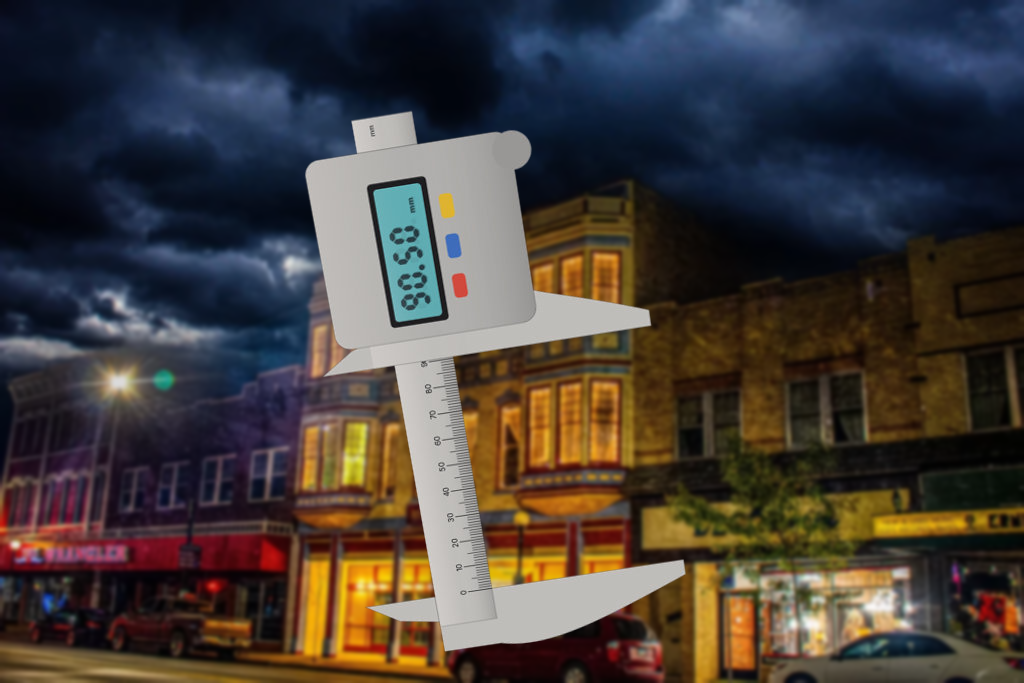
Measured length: 90.50 mm
